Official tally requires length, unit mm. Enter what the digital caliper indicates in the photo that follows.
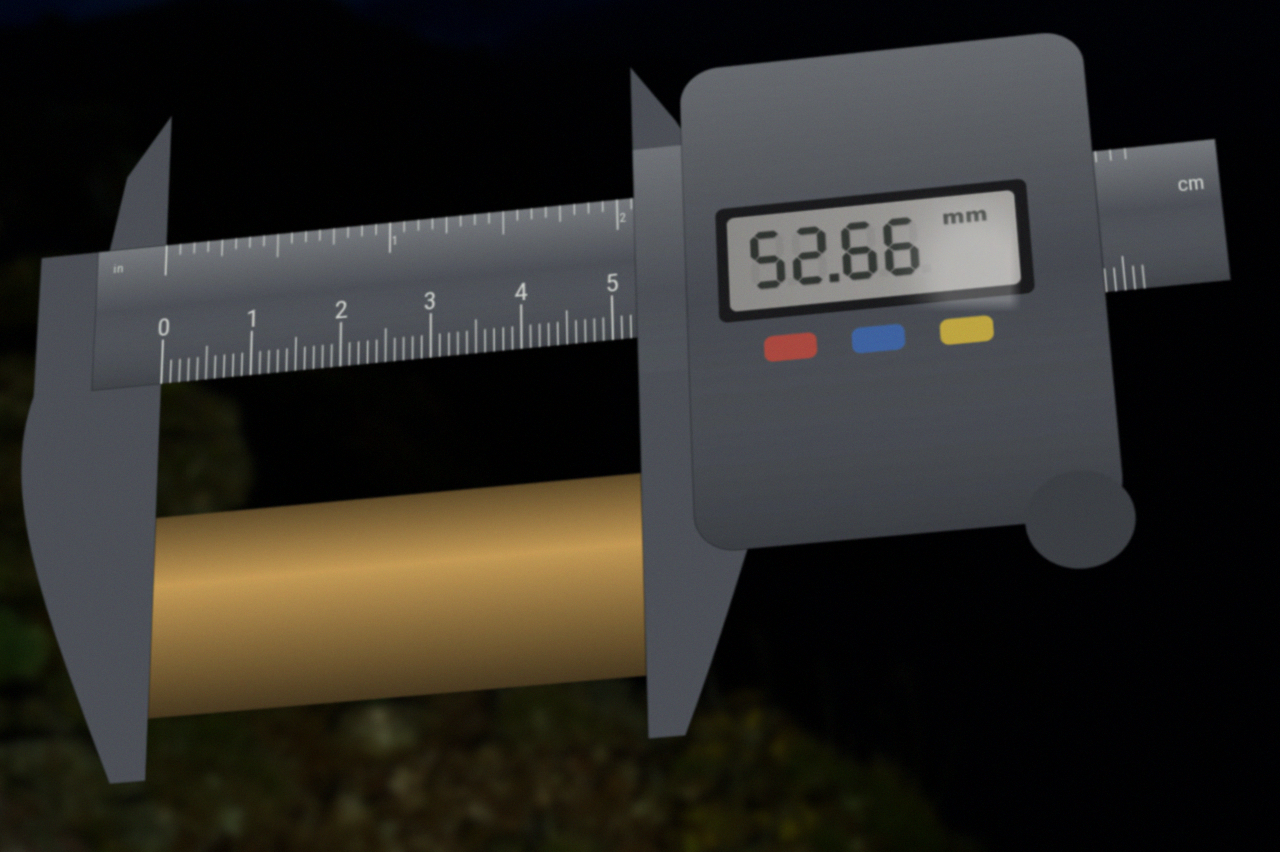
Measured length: 52.66 mm
